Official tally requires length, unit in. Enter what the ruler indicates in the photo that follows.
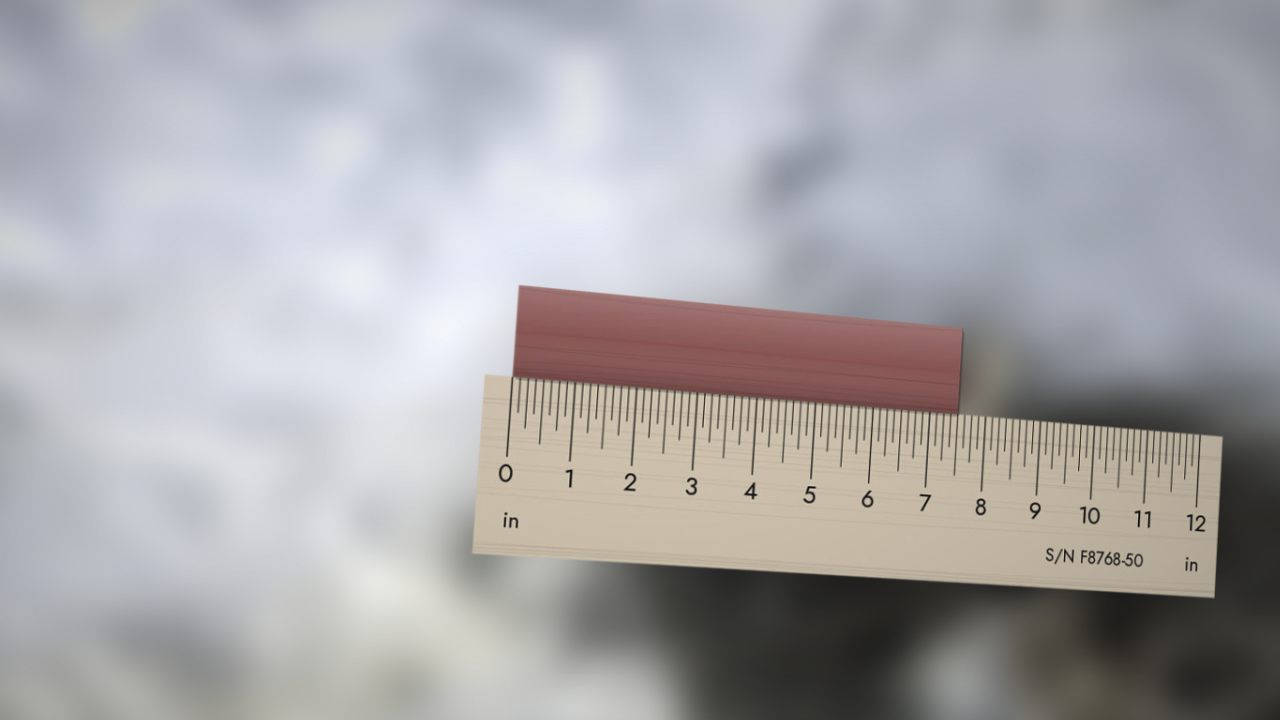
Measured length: 7.5 in
